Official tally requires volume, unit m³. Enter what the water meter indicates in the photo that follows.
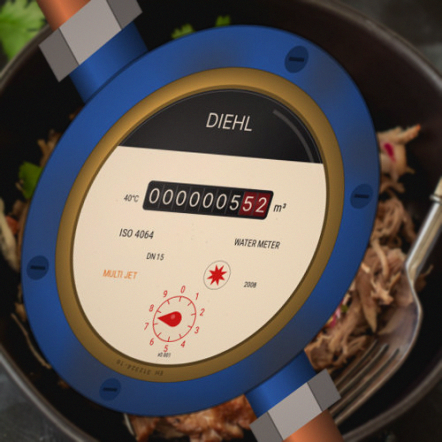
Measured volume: 5.527 m³
